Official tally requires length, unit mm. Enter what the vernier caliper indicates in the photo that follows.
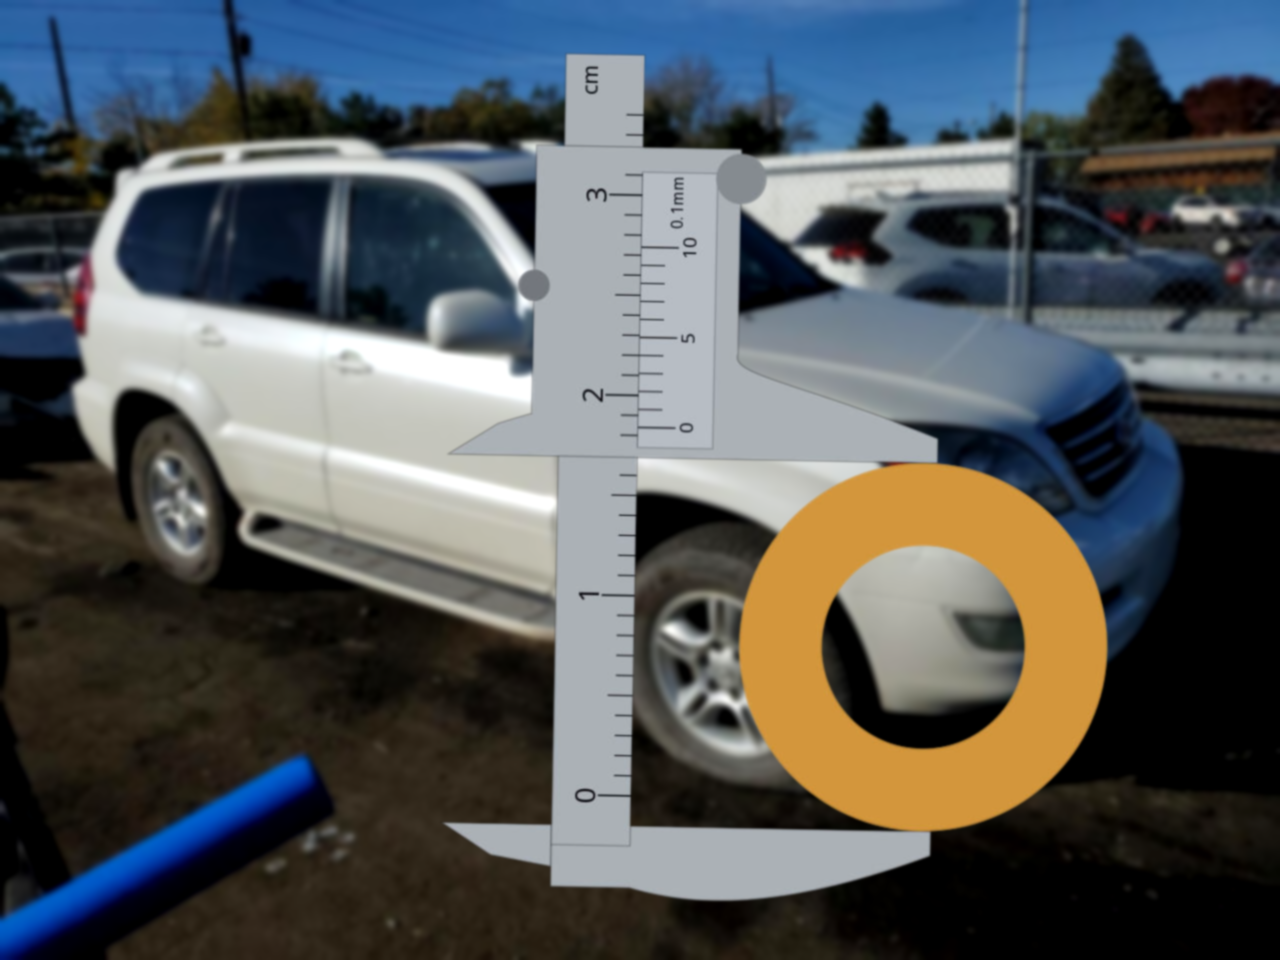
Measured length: 18.4 mm
